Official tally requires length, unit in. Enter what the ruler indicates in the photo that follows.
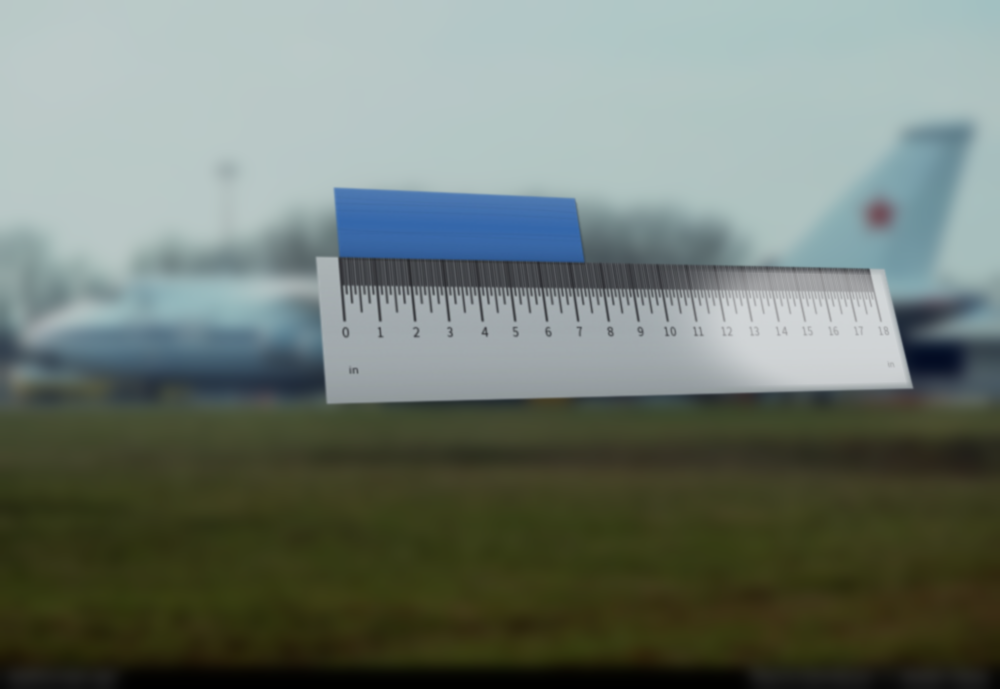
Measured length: 7.5 in
